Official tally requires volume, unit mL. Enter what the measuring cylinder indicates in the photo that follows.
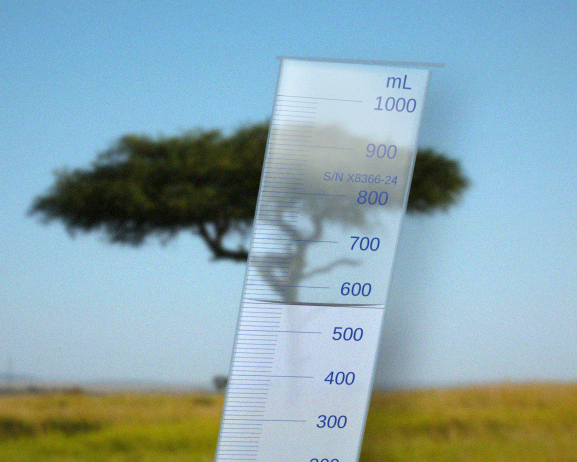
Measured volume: 560 mL
